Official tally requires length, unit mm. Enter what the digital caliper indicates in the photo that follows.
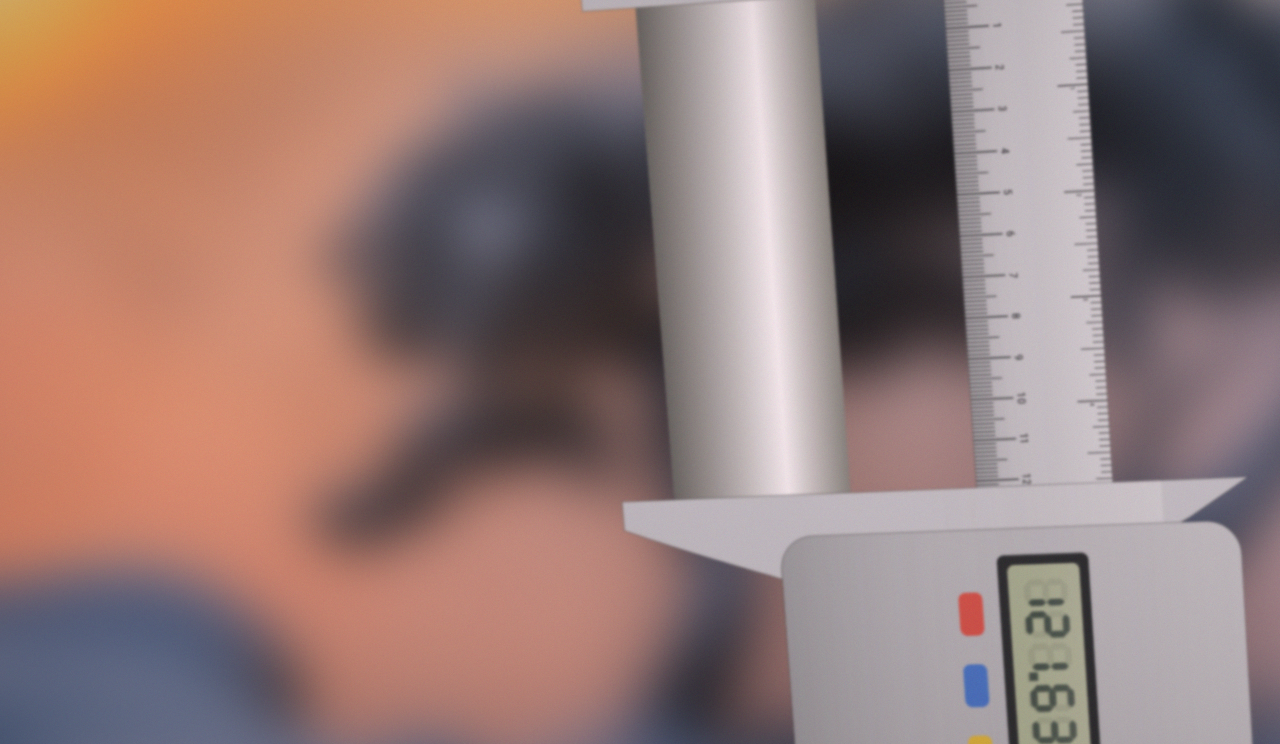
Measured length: 121.63 mm
